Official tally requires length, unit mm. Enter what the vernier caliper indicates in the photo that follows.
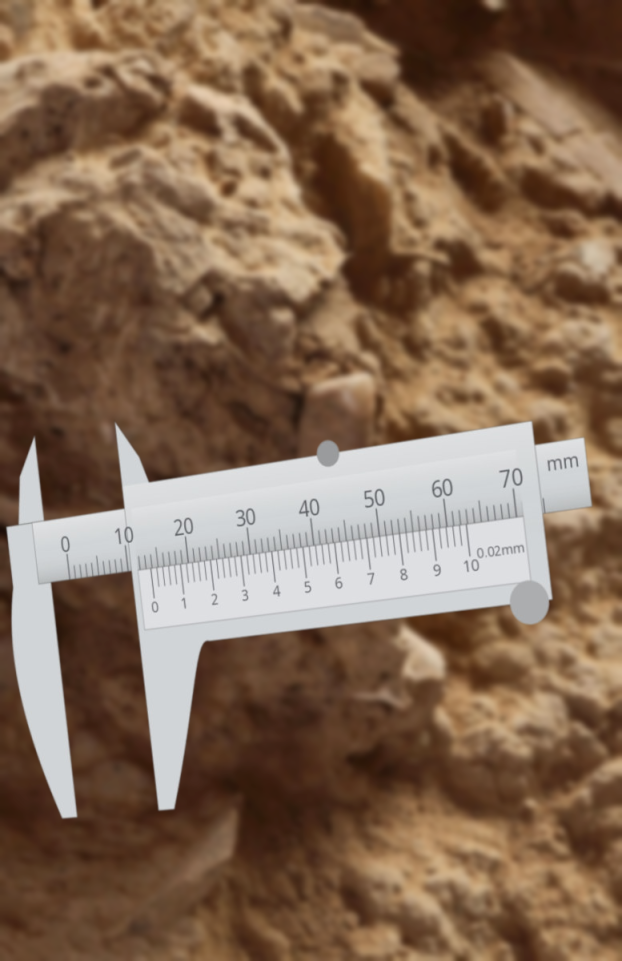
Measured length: 13.8 mm
